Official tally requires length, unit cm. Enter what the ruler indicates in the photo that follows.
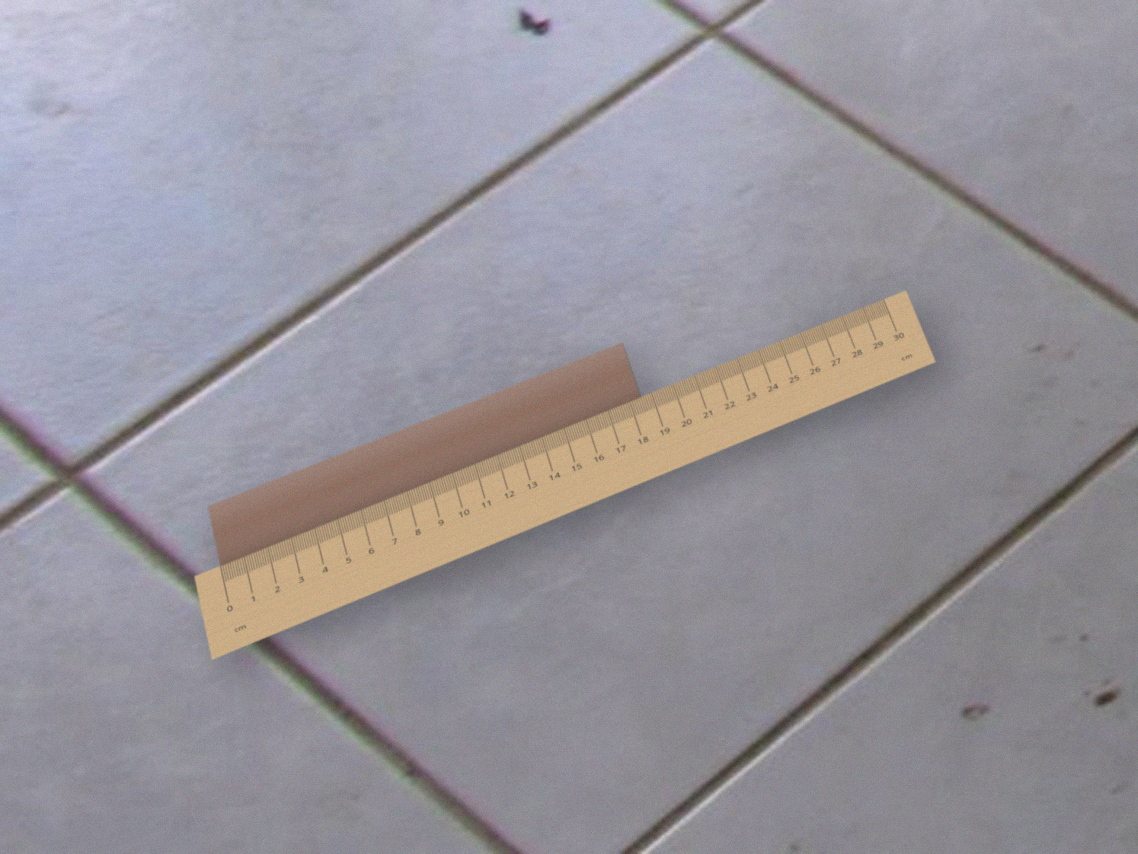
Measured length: 18.5 cm
